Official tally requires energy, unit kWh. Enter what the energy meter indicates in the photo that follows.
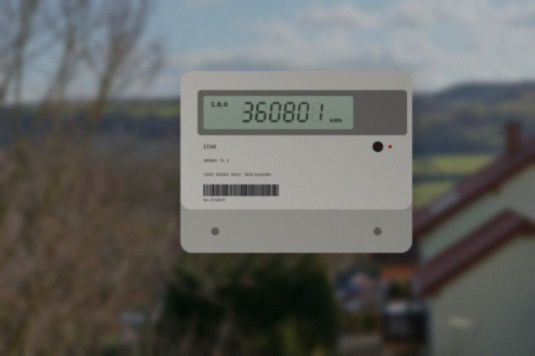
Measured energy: 360801 kWh
